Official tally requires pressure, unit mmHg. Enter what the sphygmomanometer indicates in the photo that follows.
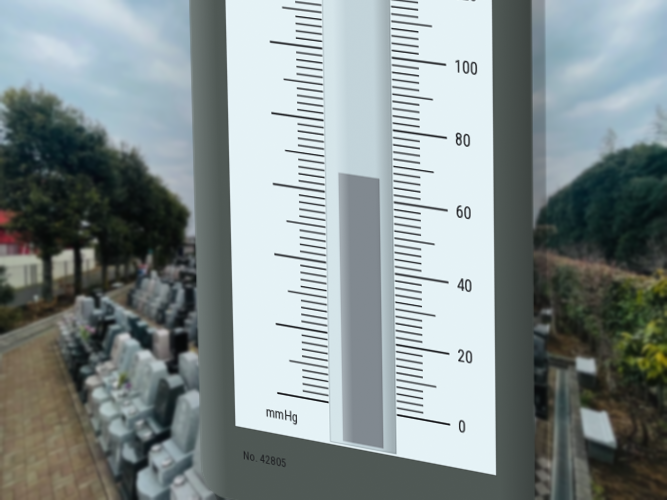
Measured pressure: 66 mmHg
